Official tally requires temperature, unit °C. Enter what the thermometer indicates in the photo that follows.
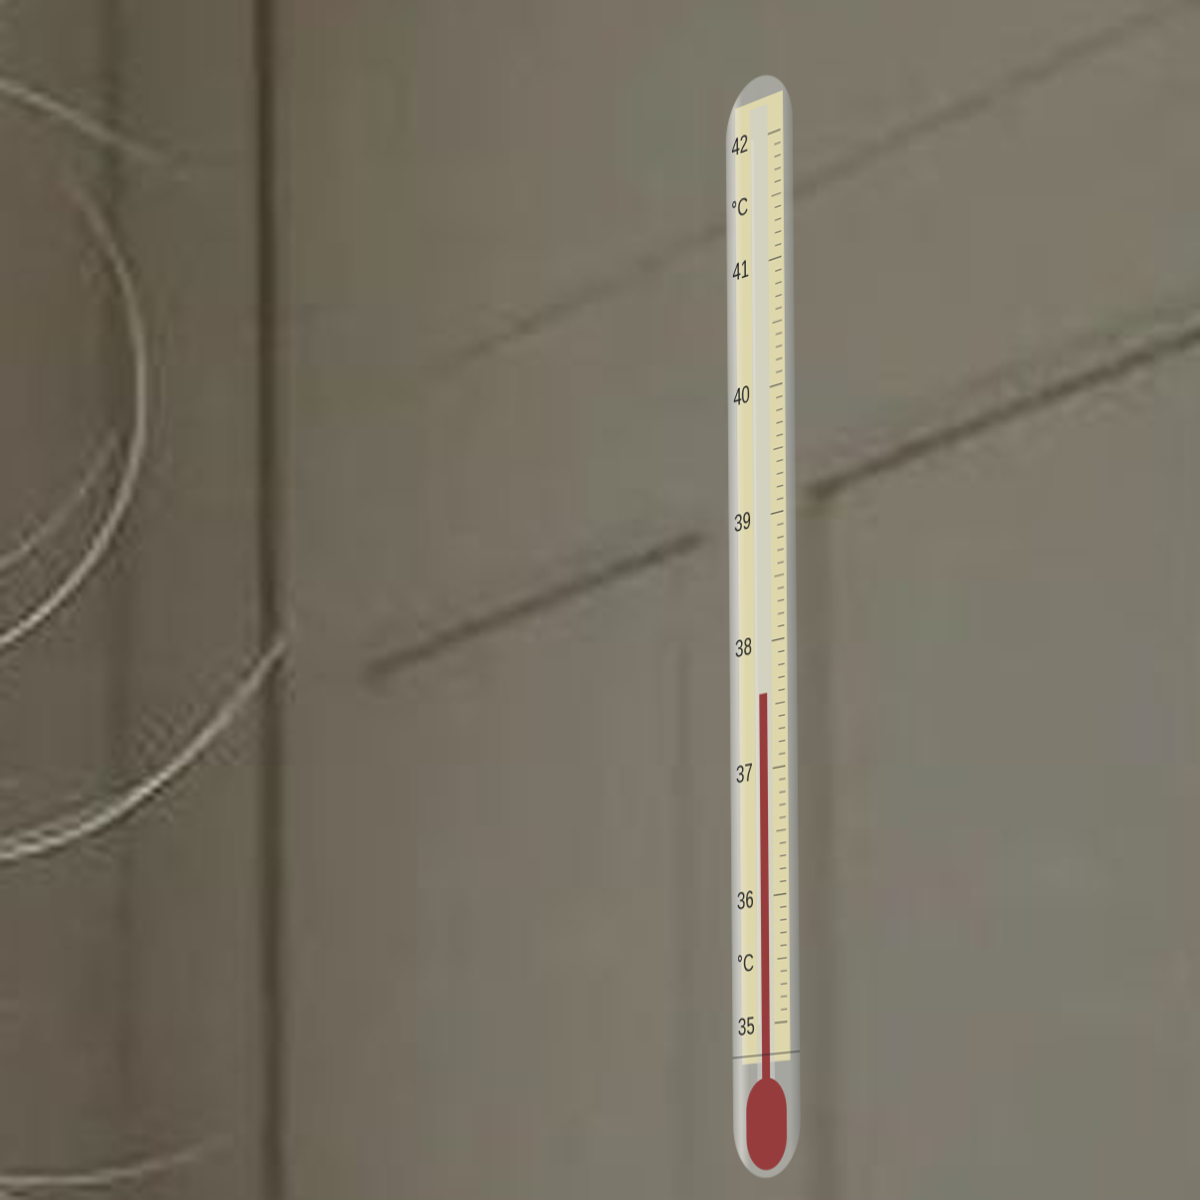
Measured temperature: 37.6 °C
